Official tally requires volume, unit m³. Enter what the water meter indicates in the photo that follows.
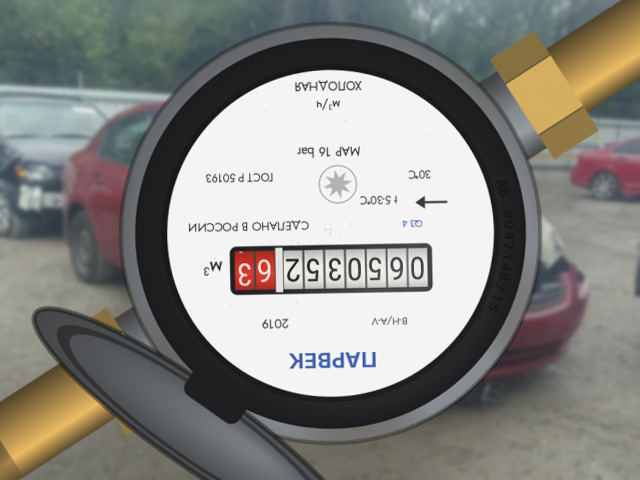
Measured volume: 650352.63 m³
